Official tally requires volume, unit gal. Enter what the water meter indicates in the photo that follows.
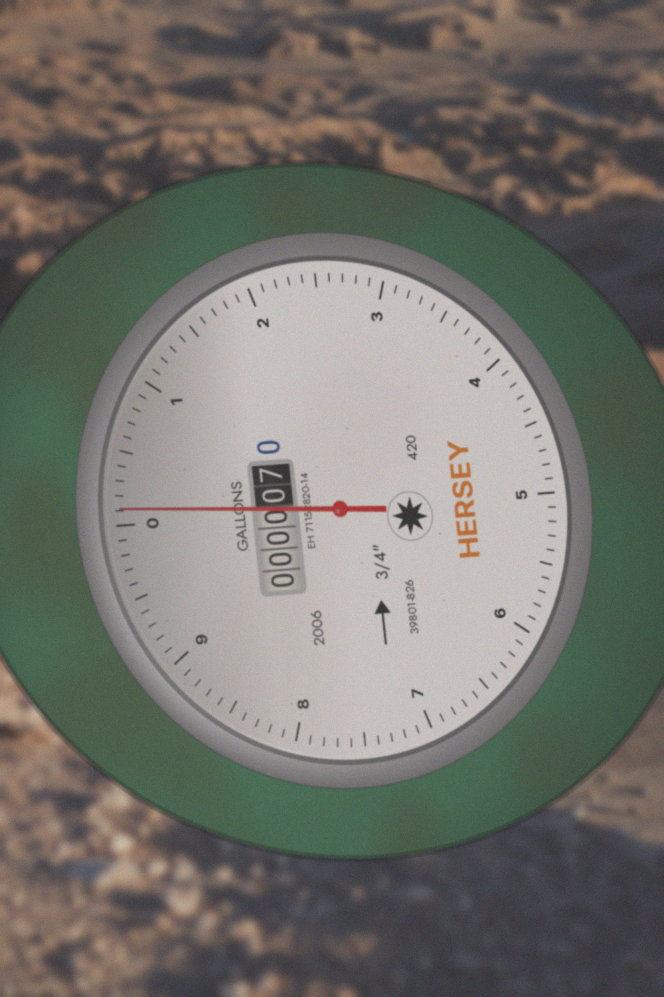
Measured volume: 70.1 gal
